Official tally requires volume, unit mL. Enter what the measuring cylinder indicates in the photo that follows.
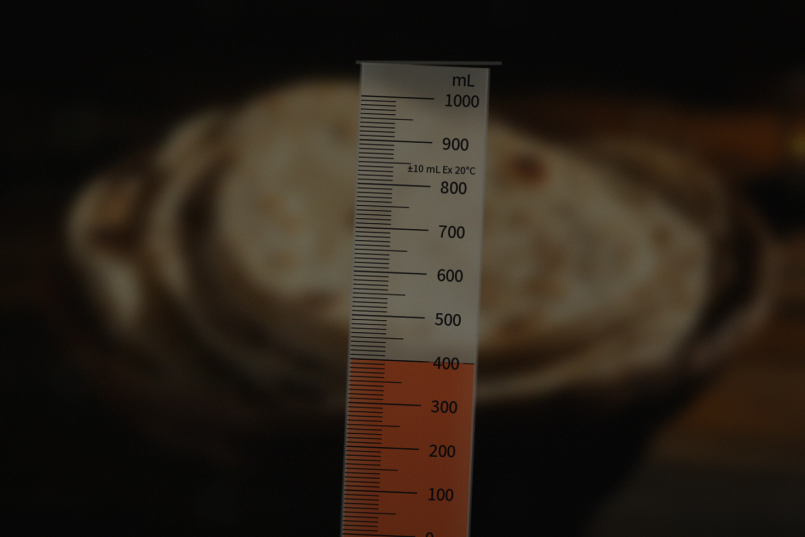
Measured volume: 400 mL
